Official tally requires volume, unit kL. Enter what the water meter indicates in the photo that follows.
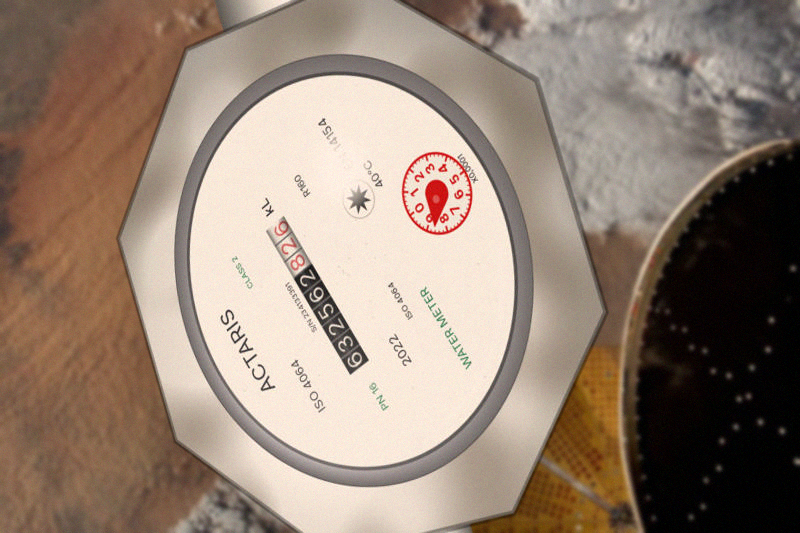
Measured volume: 632562.8258 kL
